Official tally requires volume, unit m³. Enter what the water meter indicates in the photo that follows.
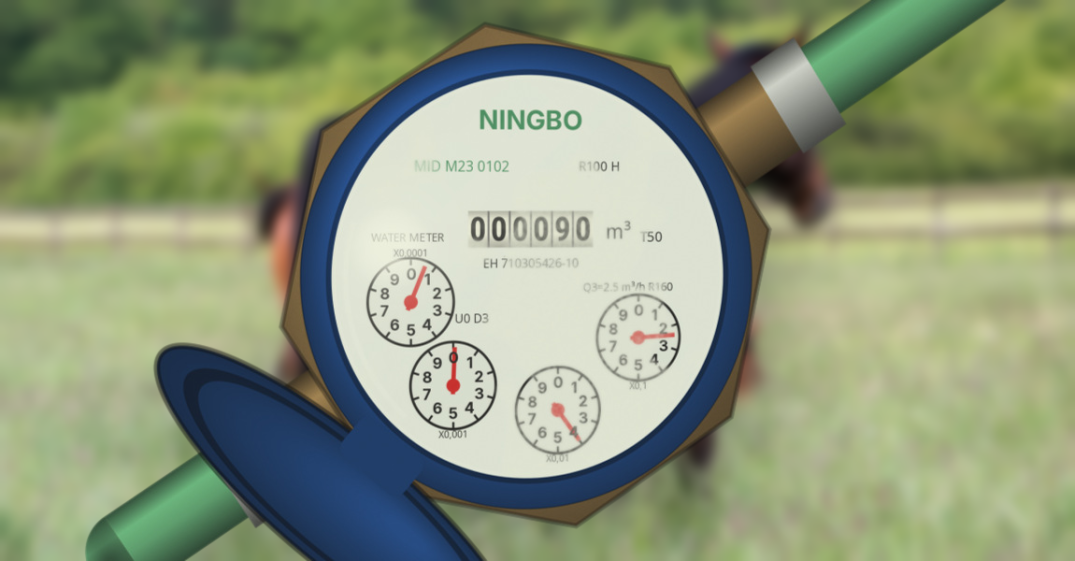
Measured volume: 90.2400 m³
